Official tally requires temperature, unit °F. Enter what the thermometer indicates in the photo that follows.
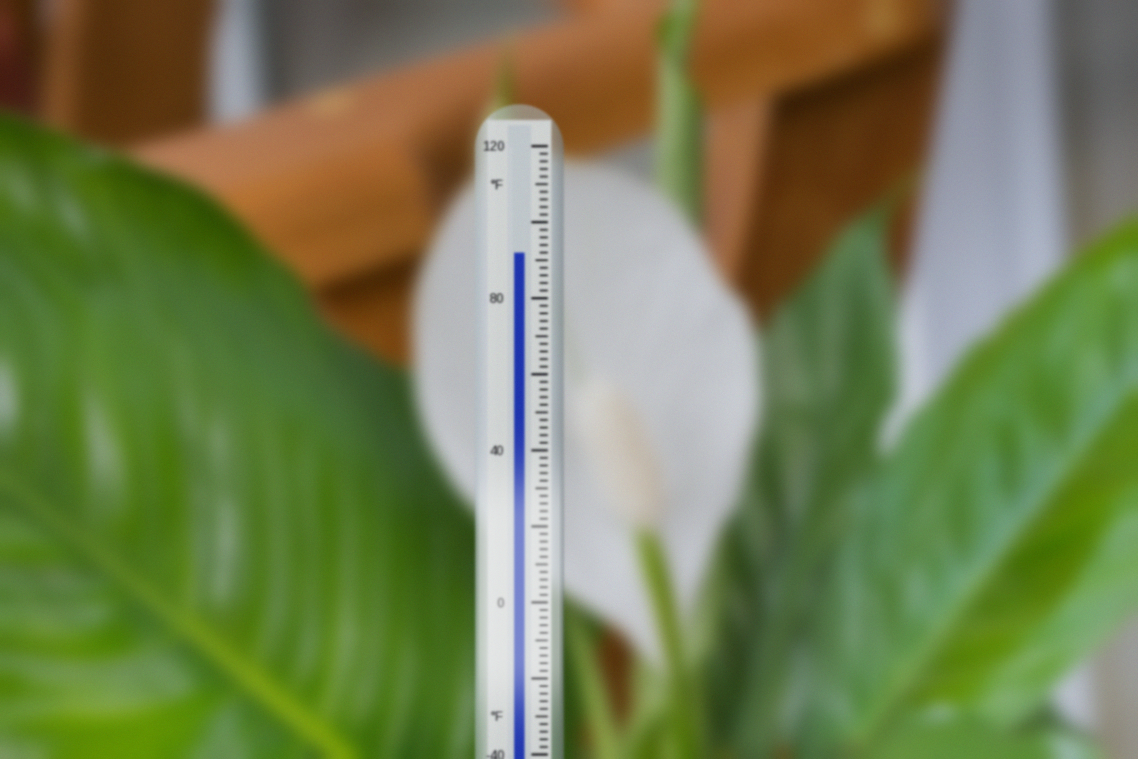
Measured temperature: 92 °F
